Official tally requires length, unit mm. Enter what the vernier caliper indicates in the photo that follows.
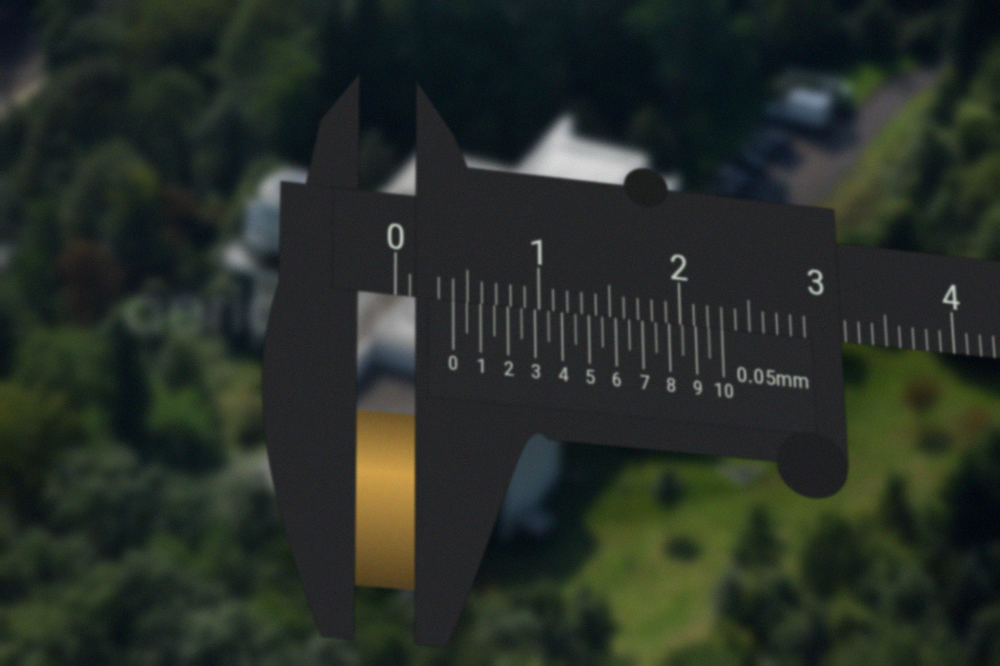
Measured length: 4.0 mm
